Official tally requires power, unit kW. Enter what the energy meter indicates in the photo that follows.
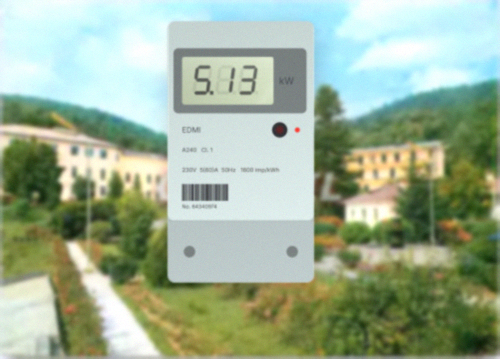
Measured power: 5.13 kW
